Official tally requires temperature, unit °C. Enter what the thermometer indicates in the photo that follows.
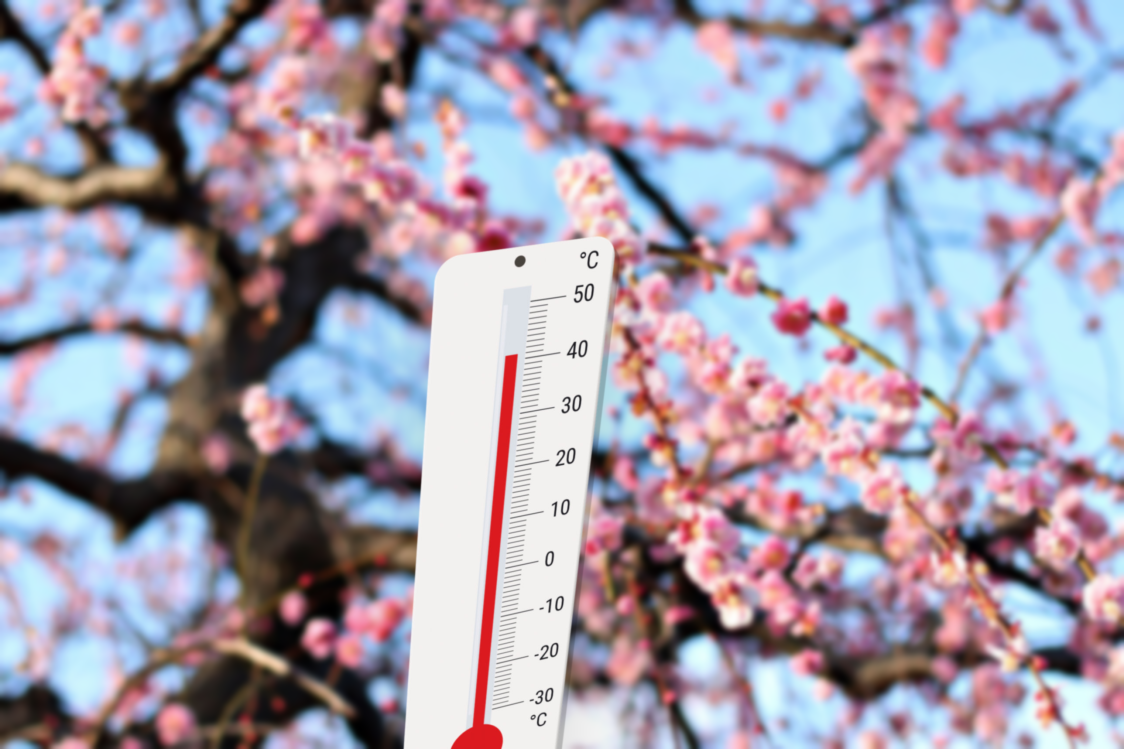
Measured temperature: 41 °C
